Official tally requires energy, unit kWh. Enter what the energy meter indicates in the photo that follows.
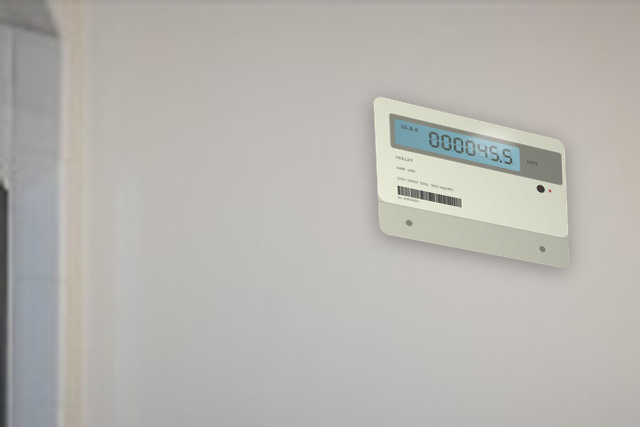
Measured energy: 45.5 kWh
